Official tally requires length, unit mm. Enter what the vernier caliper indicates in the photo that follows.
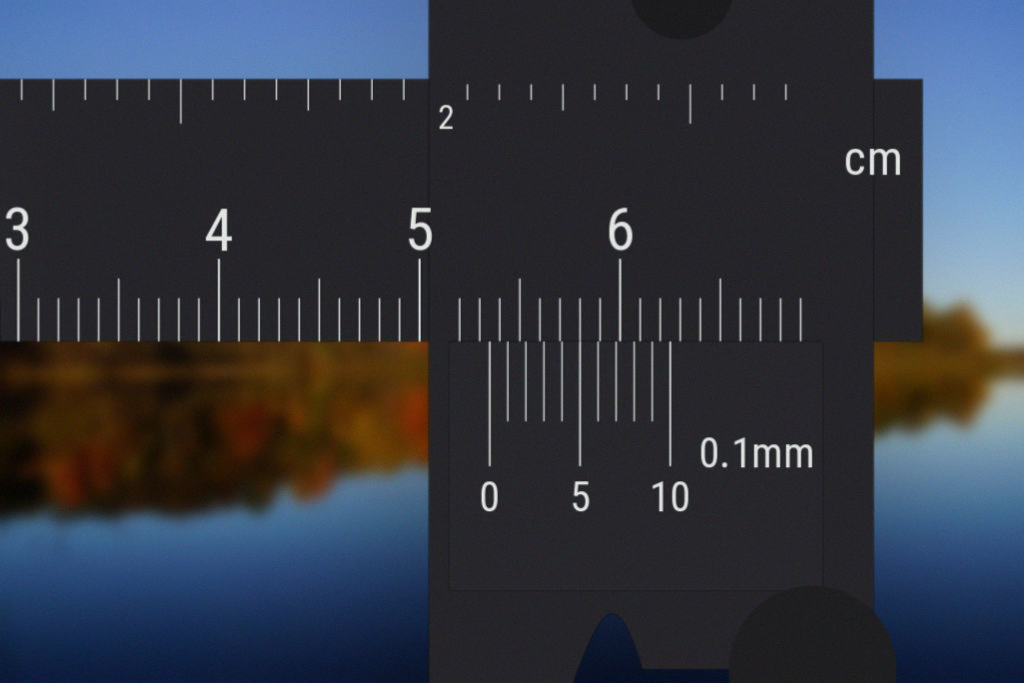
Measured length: 53.5 mm
